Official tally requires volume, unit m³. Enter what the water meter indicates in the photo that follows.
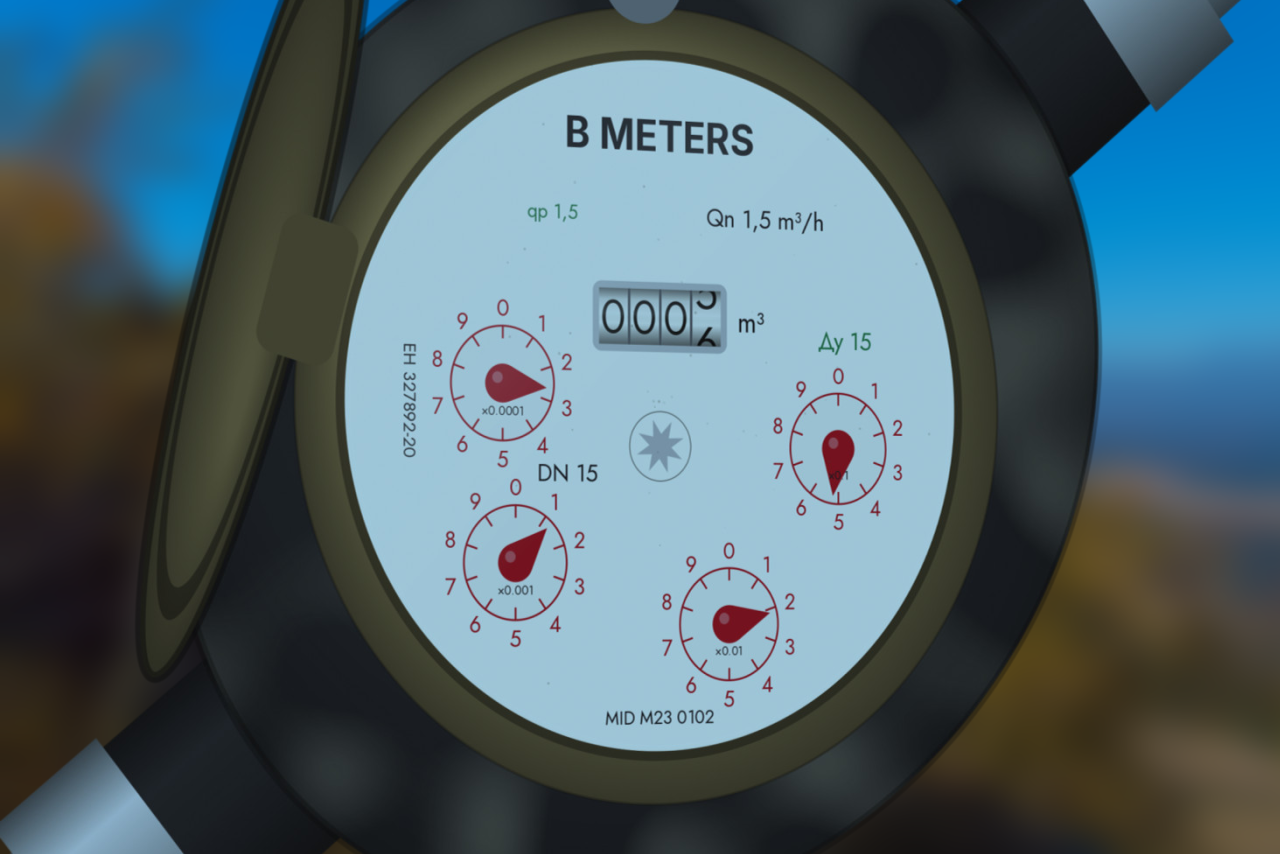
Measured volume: 5.5212 m³
